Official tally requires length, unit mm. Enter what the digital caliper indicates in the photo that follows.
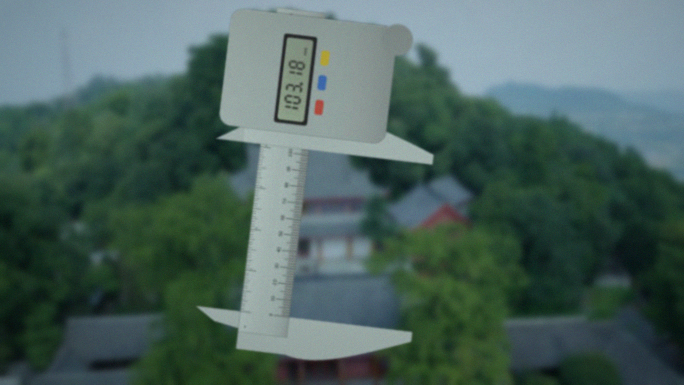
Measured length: 103.18 mm
